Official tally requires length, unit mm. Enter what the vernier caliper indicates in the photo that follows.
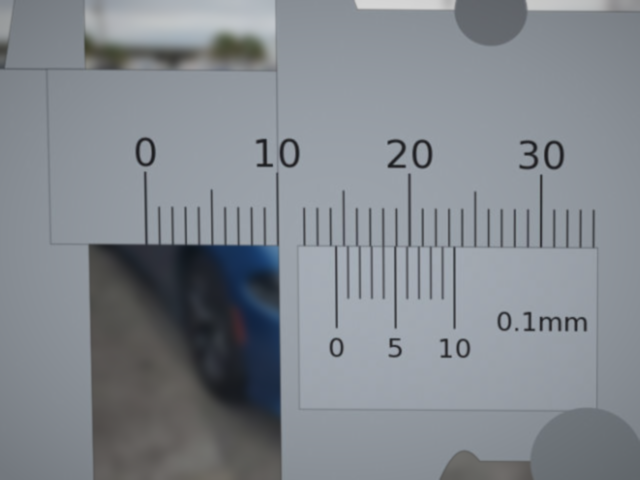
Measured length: 14.4 mm
